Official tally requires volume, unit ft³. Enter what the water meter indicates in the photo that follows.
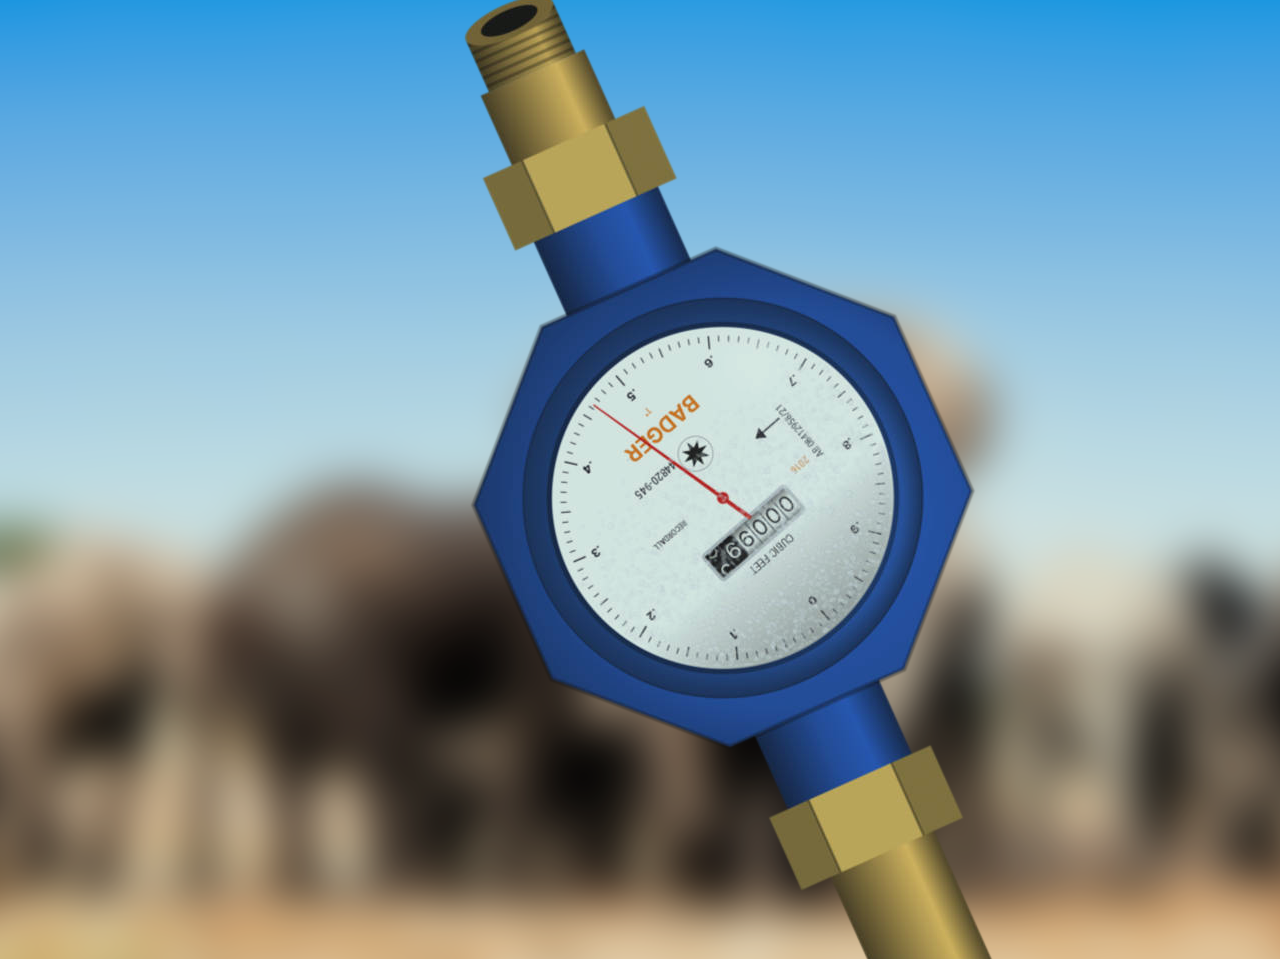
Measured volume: 995.46 ft³
